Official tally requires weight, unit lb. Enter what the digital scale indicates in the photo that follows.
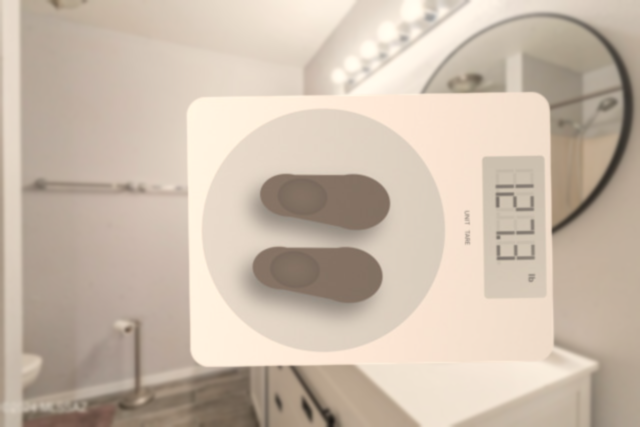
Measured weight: 127.3 lb
